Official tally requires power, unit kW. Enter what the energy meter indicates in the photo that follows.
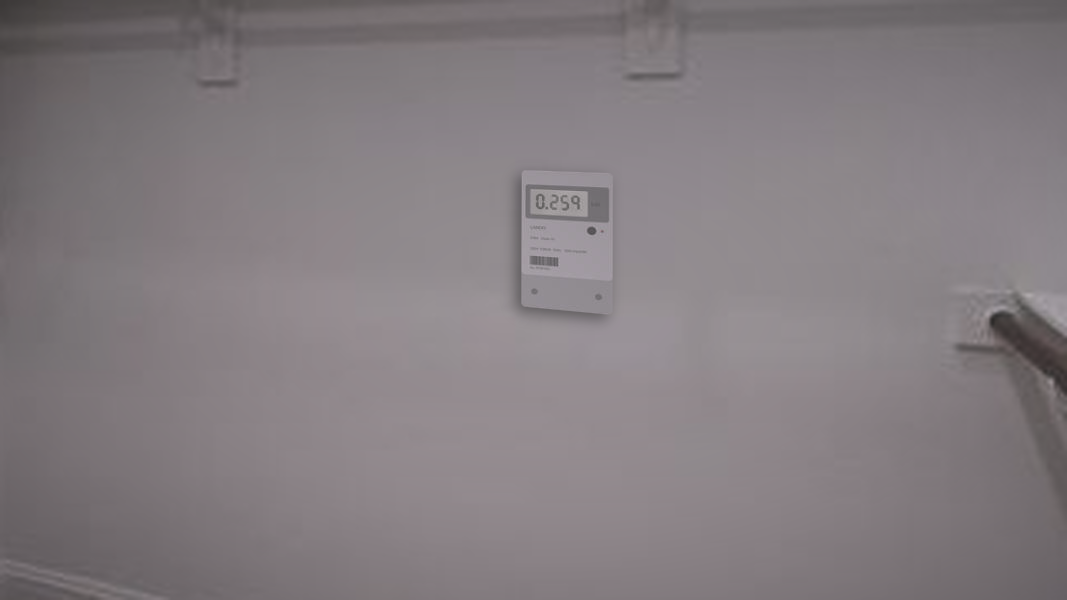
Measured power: 0.259 kW
